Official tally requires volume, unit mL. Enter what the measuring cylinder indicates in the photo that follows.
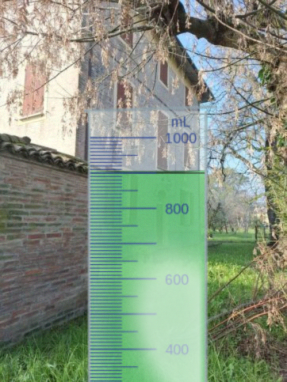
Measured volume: 900 mL
